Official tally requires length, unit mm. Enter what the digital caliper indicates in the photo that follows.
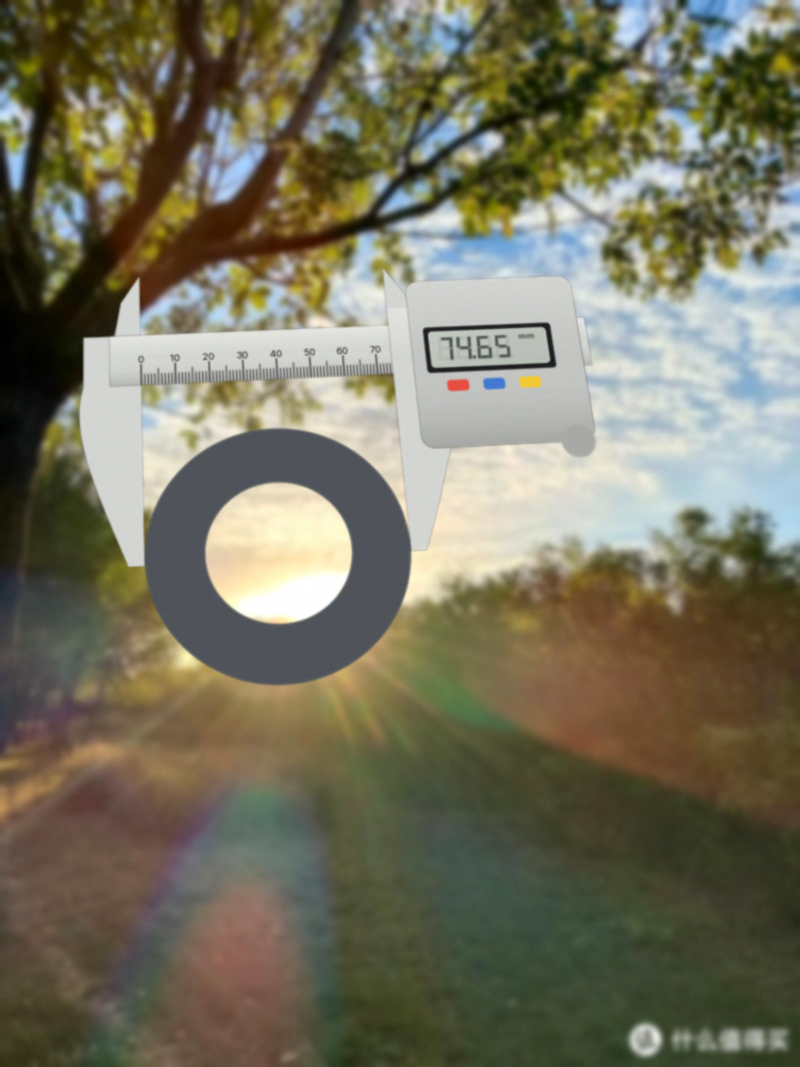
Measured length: 74.65 mm
